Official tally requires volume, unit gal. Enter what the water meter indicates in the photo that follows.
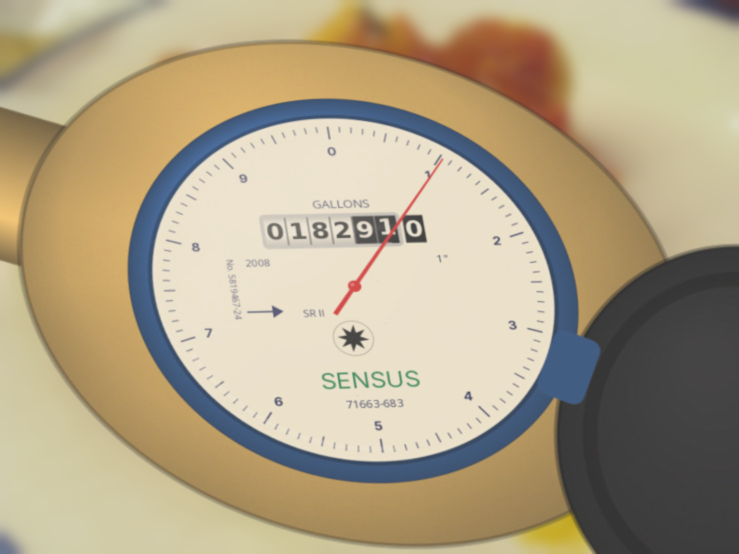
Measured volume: 182911.0 gal
